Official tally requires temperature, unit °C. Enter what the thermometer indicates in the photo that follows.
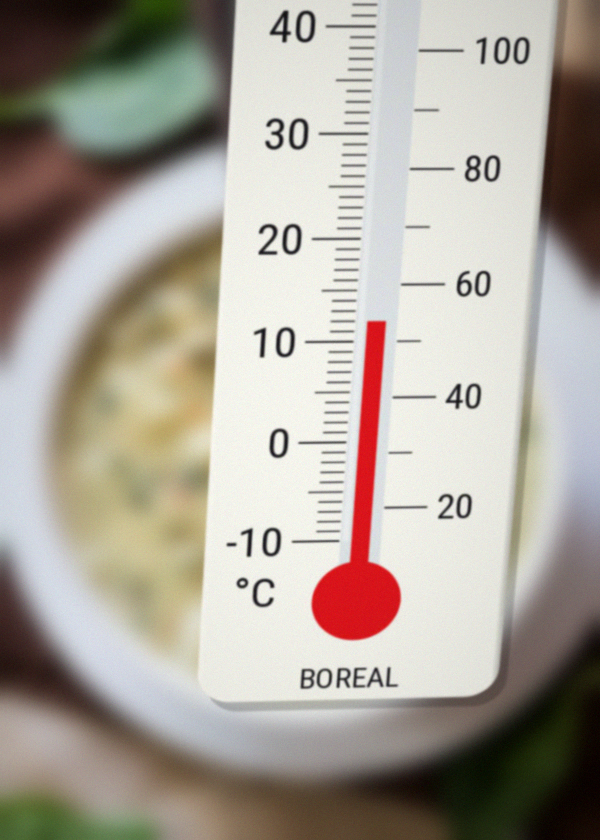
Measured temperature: 12 °C
